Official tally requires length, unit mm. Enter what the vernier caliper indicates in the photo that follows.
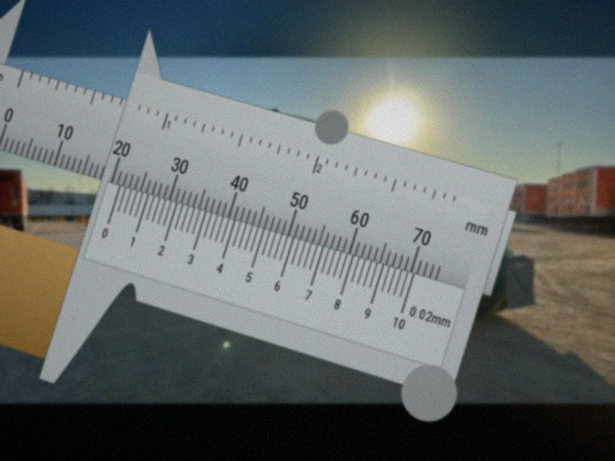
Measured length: 21.5 mm
